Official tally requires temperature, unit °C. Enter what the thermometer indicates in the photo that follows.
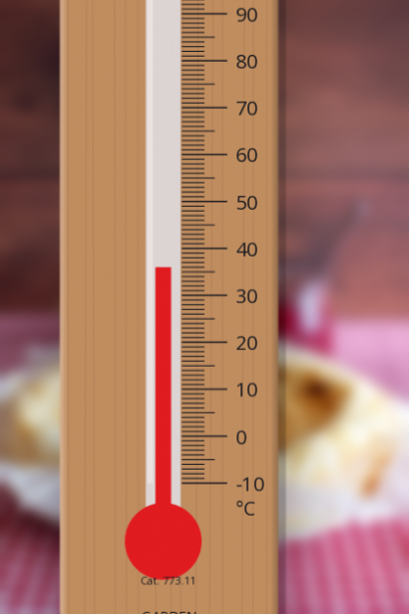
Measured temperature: 36 °C
